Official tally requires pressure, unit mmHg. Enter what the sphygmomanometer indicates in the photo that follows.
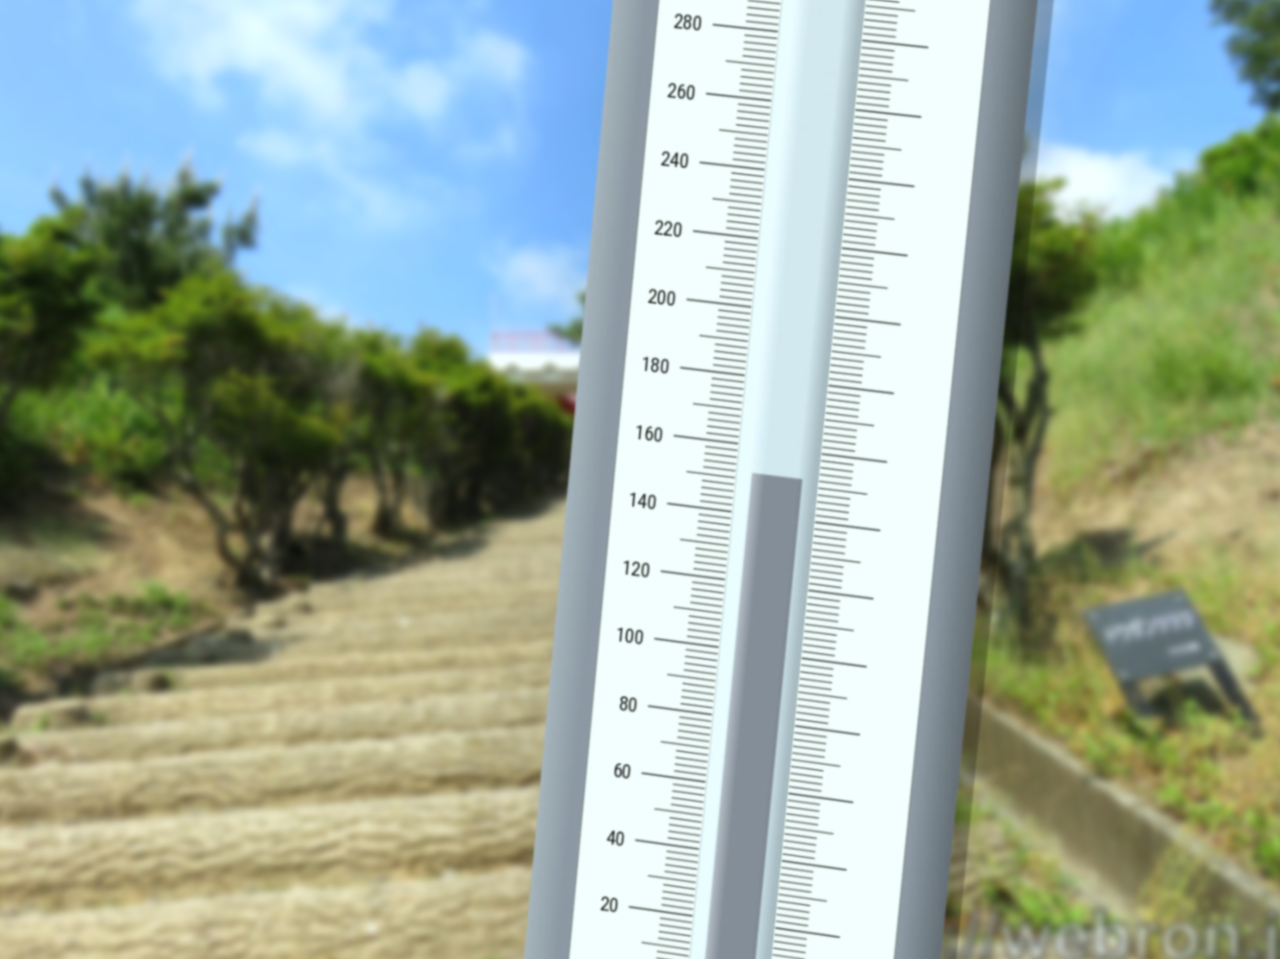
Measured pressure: 152 mmHg
